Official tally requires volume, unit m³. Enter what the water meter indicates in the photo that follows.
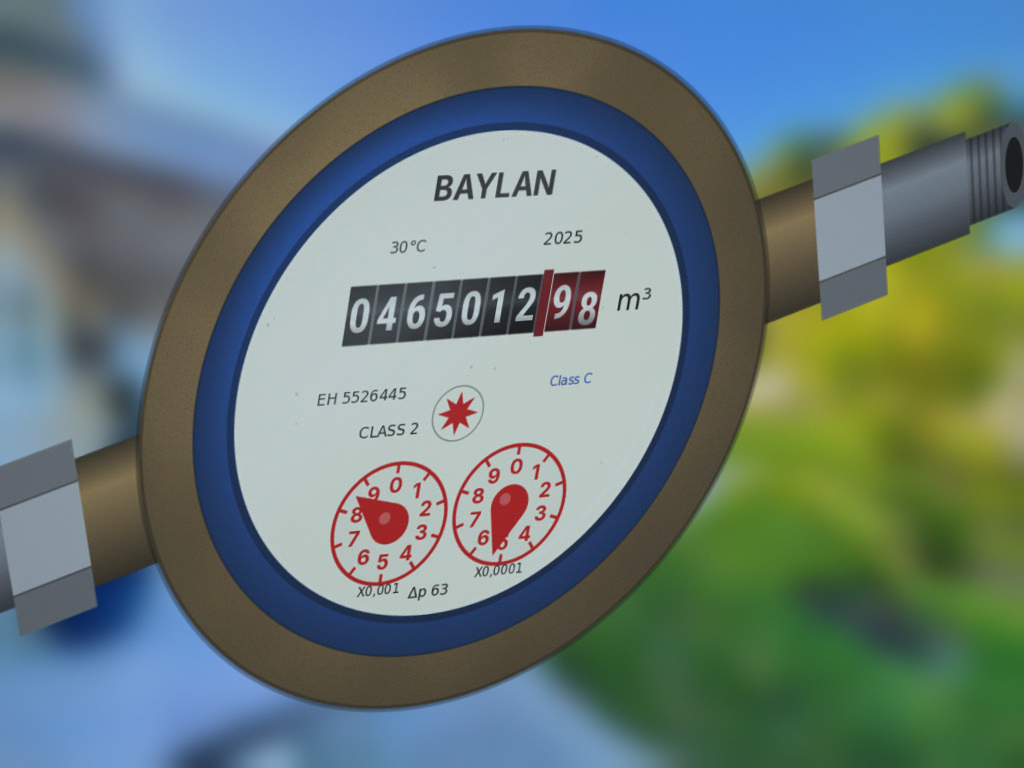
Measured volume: 465012.9785 m³
